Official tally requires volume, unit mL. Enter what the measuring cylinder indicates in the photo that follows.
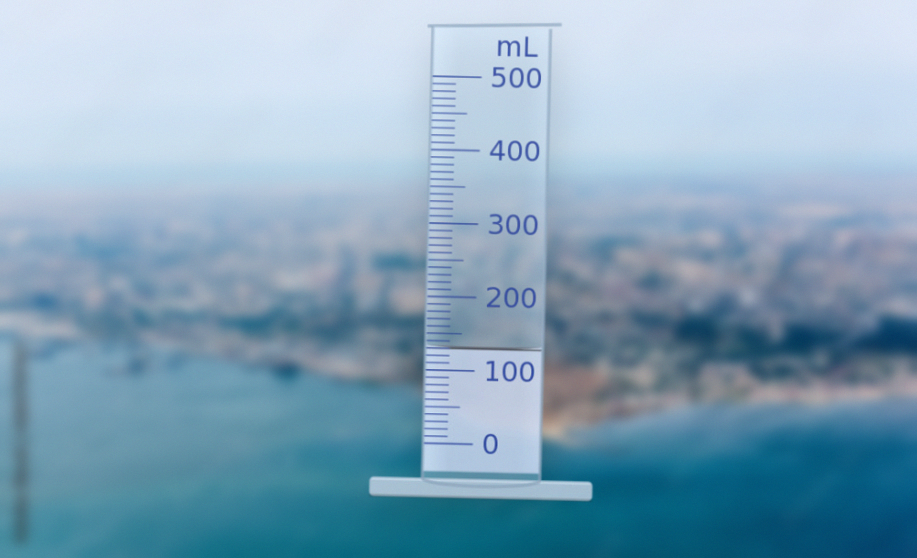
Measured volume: 130 mL
